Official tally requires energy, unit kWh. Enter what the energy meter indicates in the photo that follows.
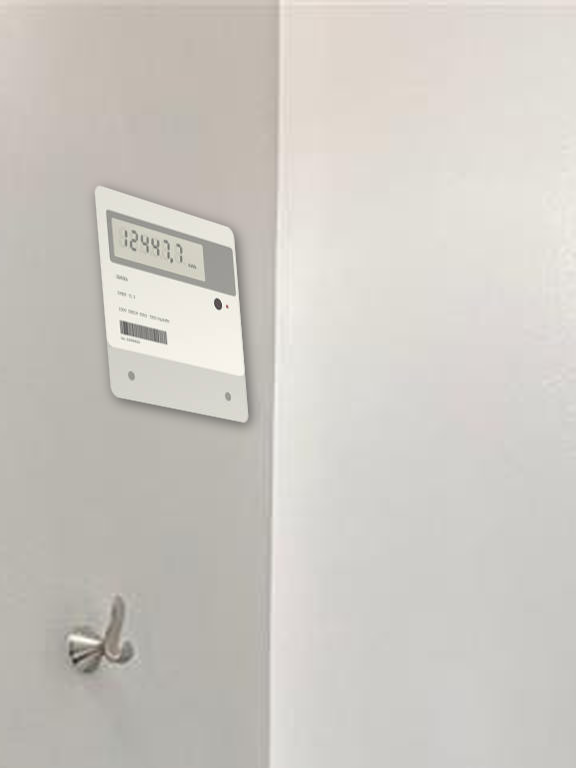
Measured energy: 12447.7 kWh
